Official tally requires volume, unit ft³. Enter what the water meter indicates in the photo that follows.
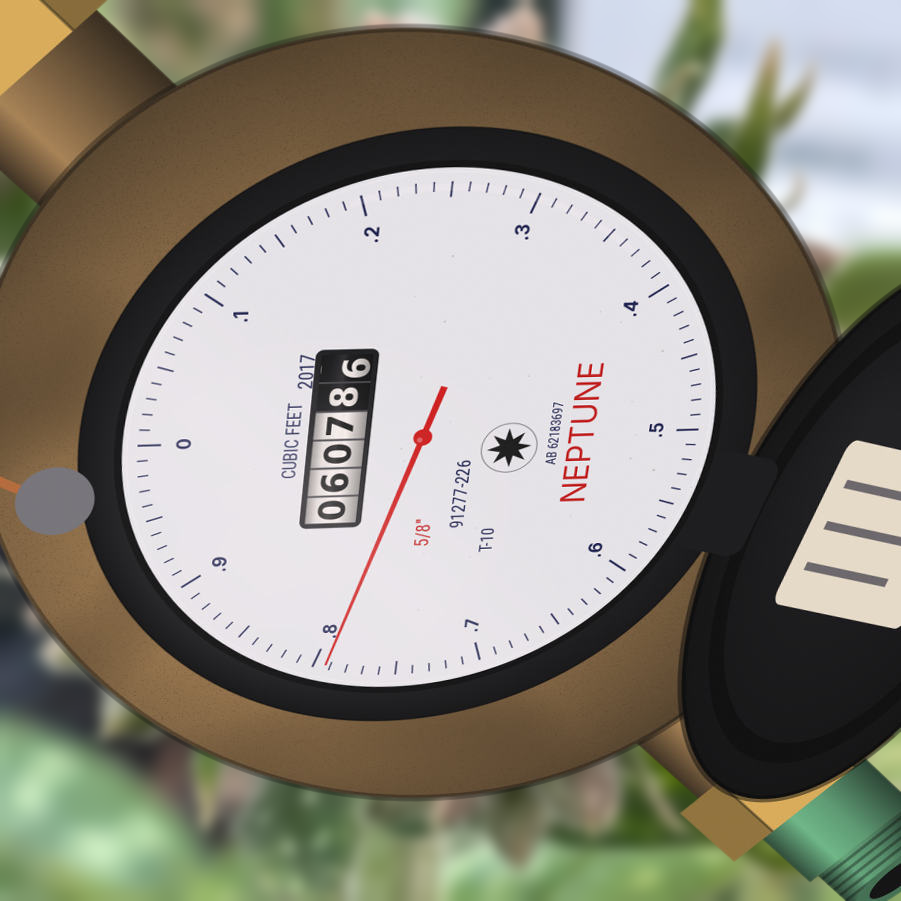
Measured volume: 60785.79 ft³
